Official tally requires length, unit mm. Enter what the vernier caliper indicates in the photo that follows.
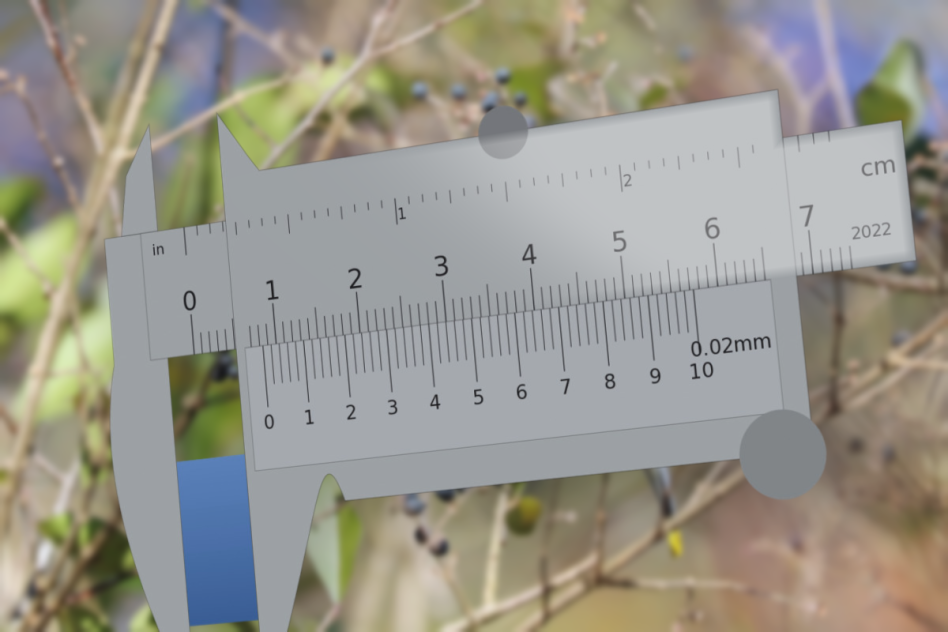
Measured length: 8.4 mm
